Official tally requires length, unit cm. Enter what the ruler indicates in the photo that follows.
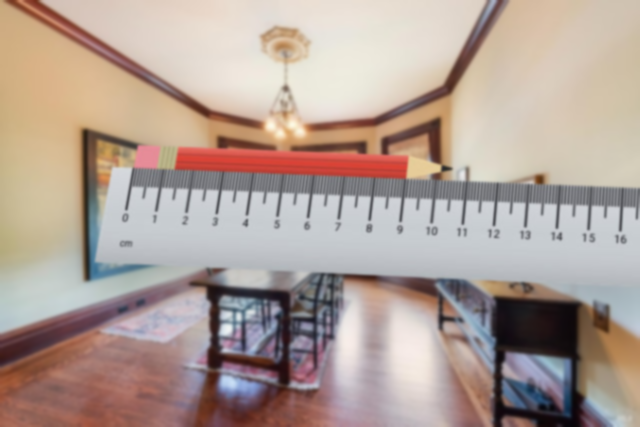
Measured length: 10.5 cm
